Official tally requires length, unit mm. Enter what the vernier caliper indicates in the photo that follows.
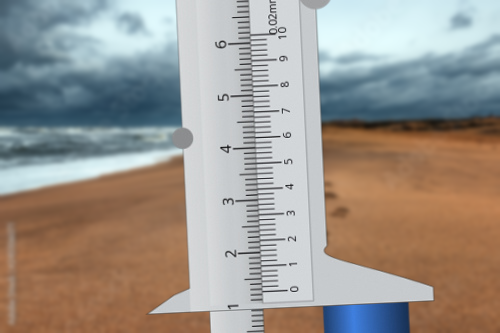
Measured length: 12.5 mm
